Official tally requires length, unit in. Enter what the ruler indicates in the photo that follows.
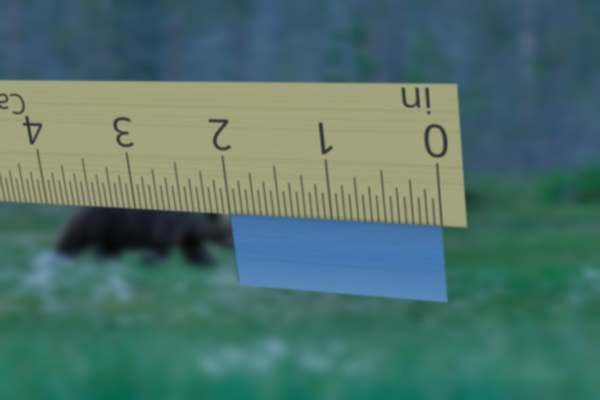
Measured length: 2 in
